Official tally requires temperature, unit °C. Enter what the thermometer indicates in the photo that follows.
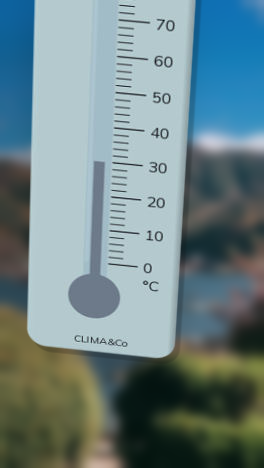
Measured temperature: 30 °C
